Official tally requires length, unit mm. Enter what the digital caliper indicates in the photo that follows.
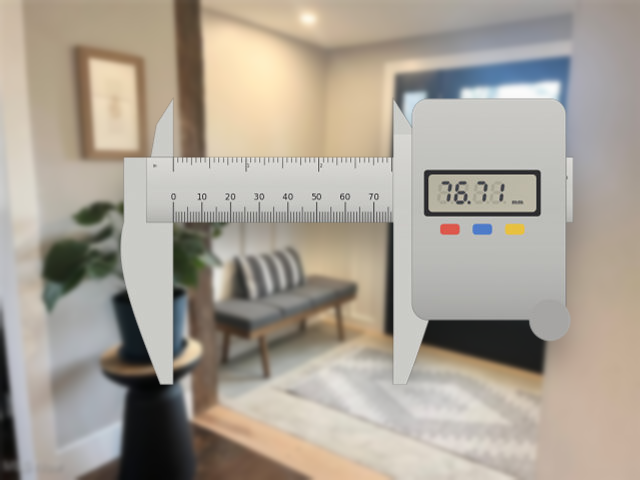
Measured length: 76.71 mm
